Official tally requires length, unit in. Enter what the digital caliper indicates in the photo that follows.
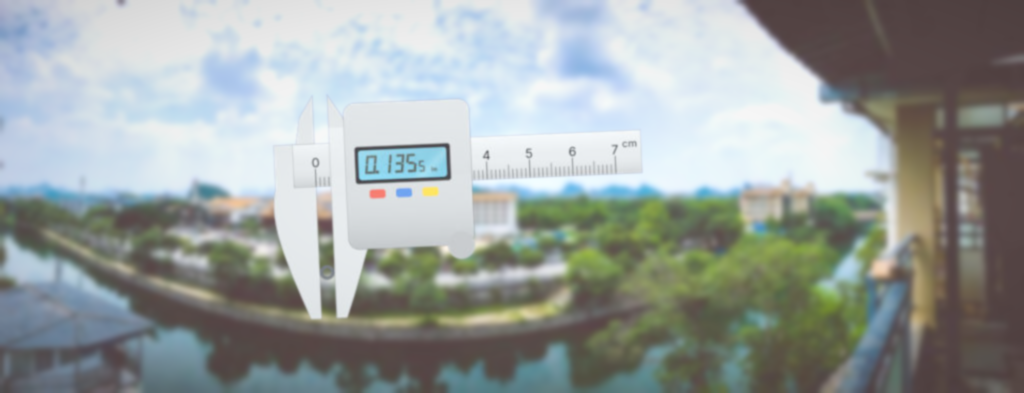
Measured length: 0.1355 in
